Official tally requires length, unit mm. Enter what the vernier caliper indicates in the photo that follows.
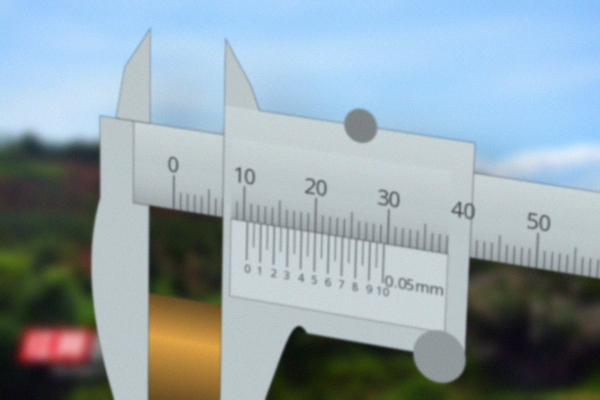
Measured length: 10.5 mm
